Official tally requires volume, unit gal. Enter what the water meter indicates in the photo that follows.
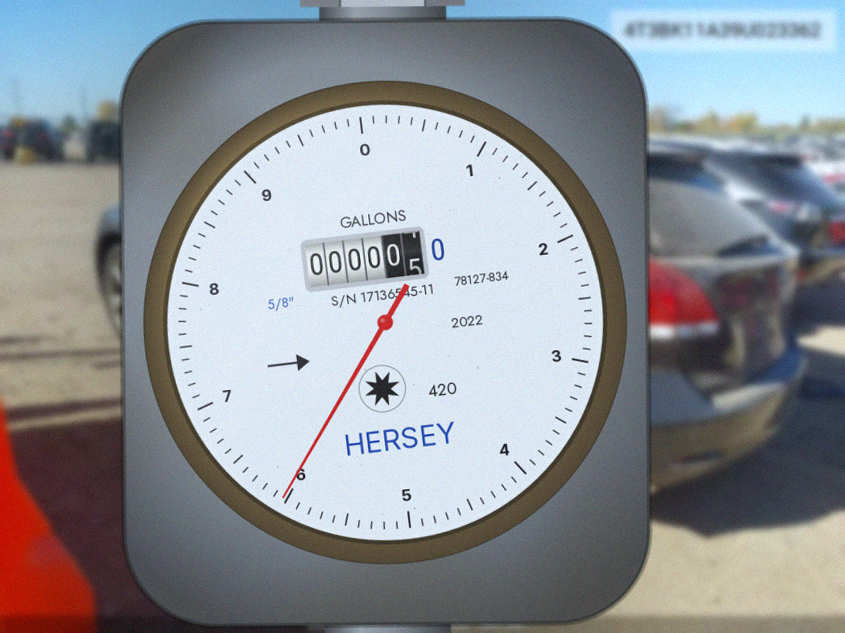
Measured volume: 46.0 gal
